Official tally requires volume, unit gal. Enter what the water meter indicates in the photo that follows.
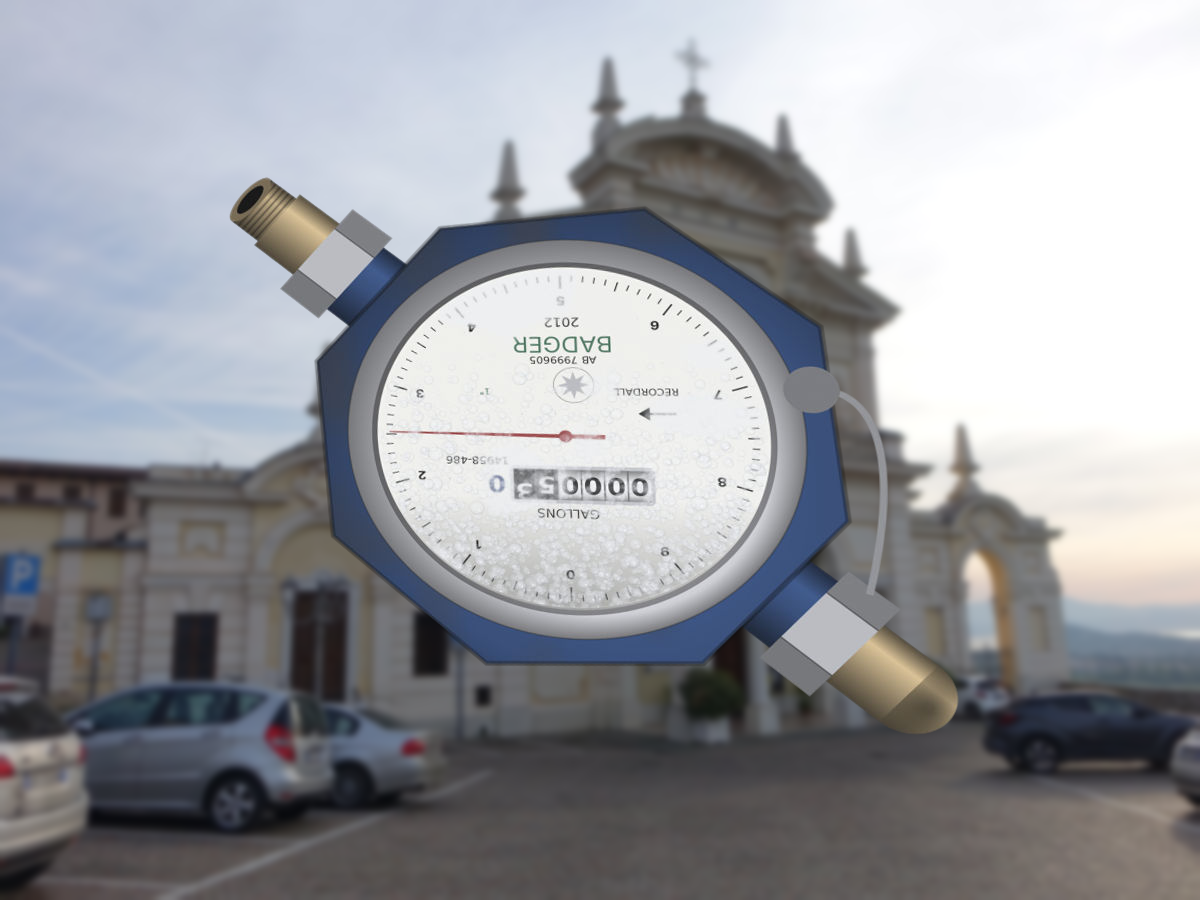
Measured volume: 532.5 gal
